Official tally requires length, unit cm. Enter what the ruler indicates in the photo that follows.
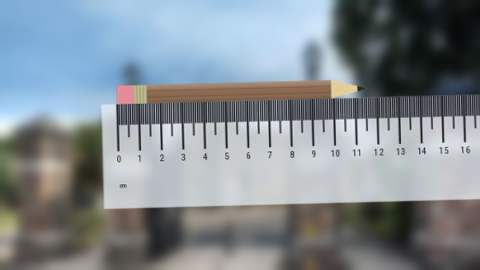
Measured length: 11.5 cm
